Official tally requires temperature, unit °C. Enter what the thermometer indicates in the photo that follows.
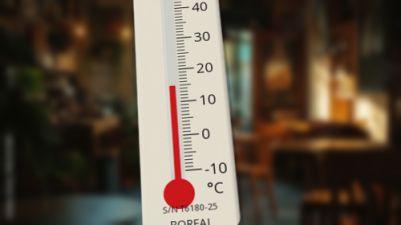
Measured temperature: 15 °C
